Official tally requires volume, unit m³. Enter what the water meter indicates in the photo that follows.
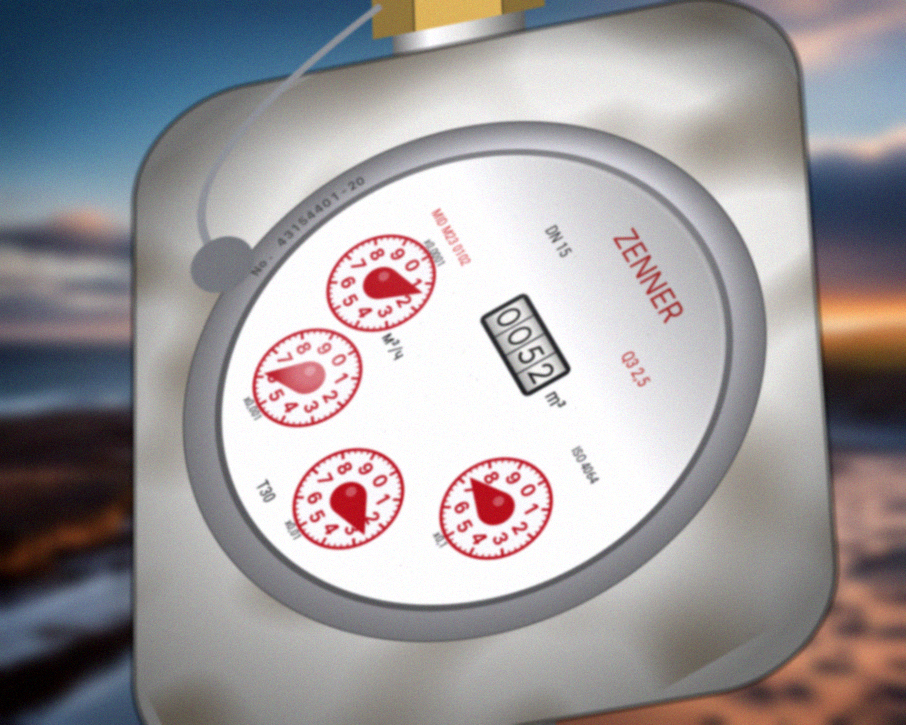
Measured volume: 52.7261 m³
